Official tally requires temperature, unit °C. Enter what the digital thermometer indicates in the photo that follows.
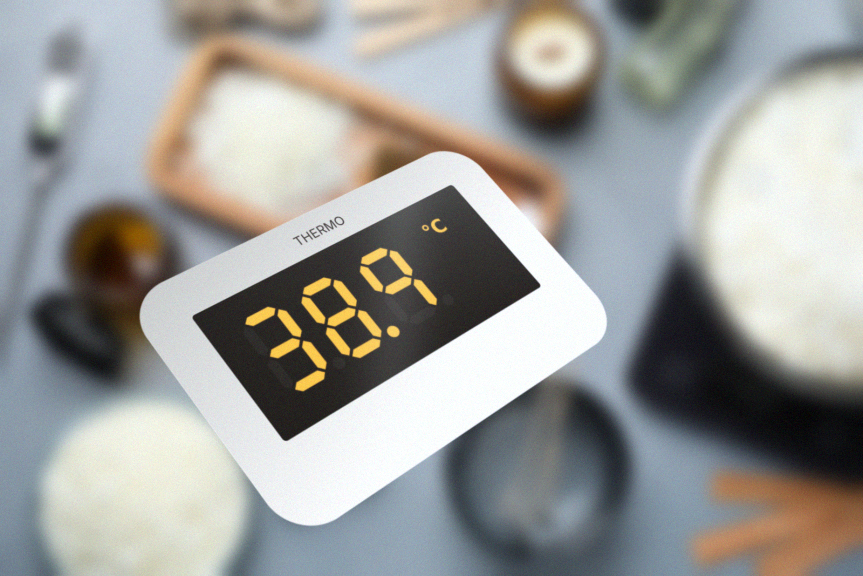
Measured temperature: 38.9 °C
